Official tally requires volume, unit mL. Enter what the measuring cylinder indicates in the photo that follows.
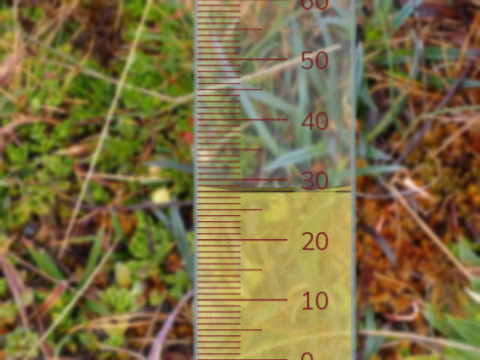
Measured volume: 28 mL
